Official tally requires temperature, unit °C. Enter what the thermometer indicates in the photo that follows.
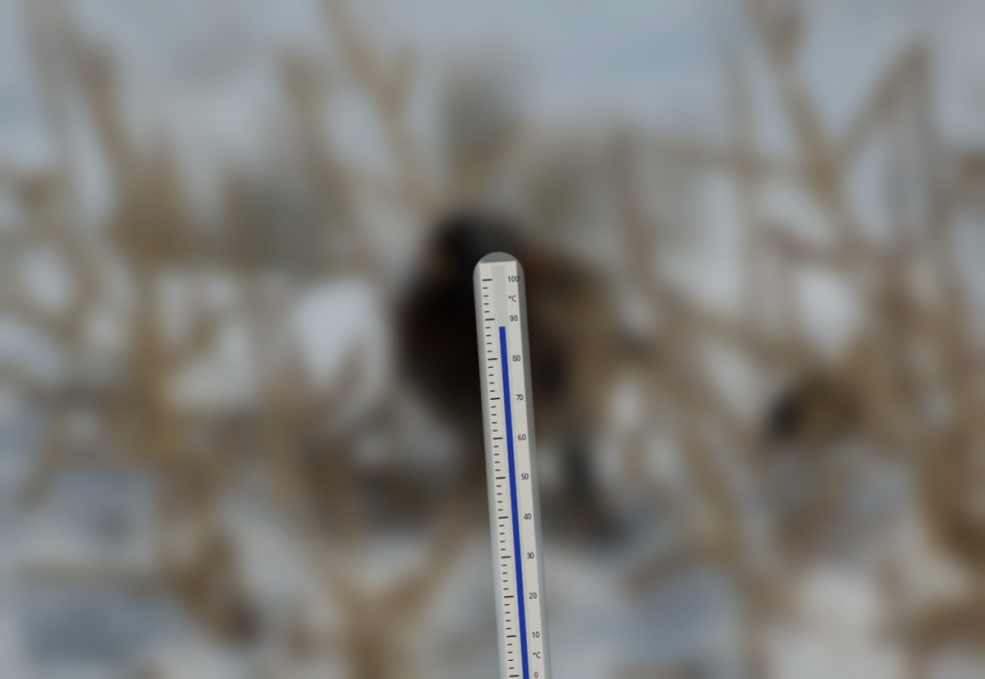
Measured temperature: 88 °C
